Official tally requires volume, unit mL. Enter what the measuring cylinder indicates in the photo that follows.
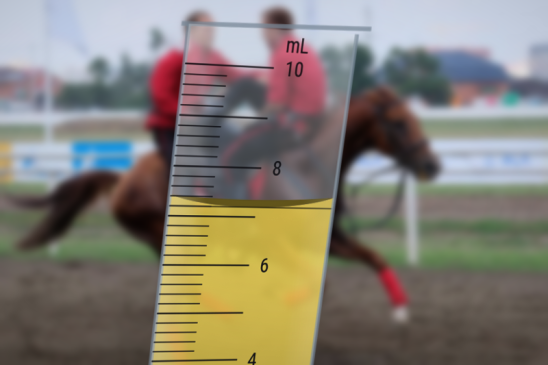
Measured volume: 7.2 mL
